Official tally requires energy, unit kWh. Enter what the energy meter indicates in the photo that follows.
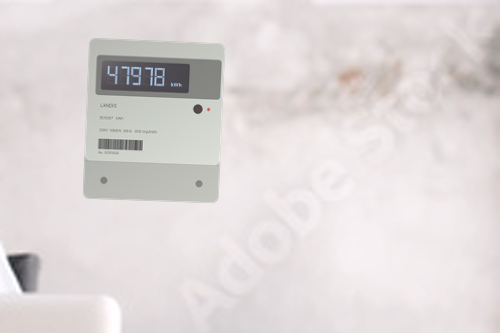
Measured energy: 47978 kWh
